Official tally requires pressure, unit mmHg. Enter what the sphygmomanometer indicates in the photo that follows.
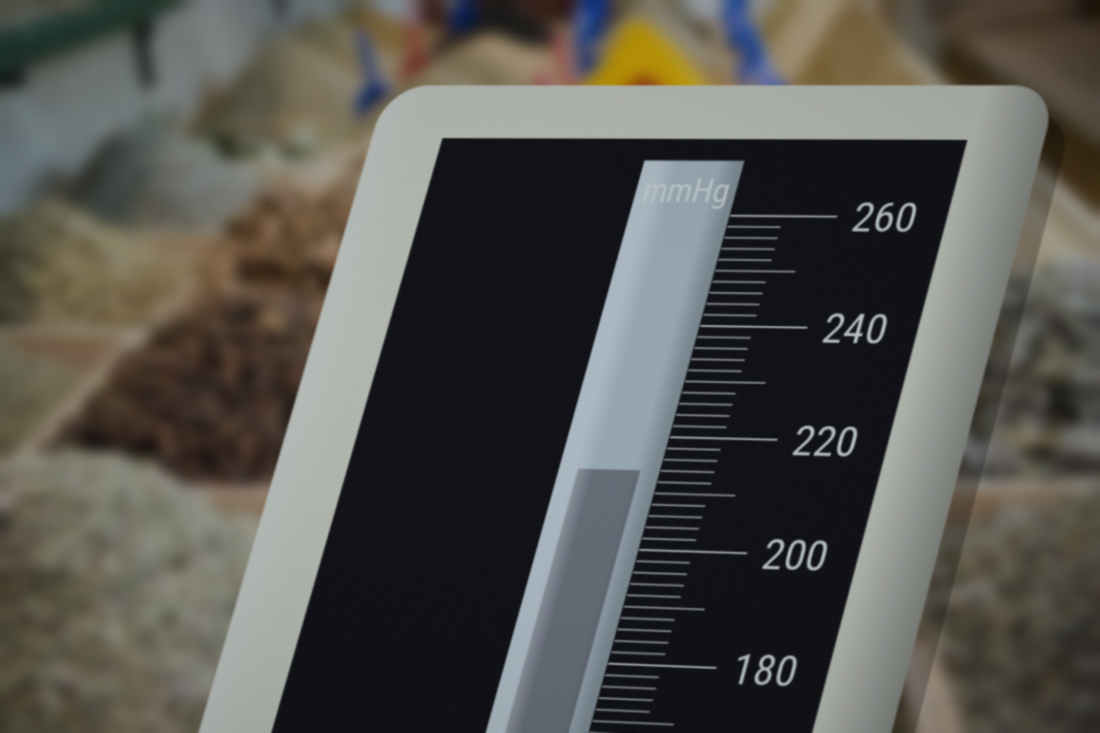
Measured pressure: 214 mmHg
